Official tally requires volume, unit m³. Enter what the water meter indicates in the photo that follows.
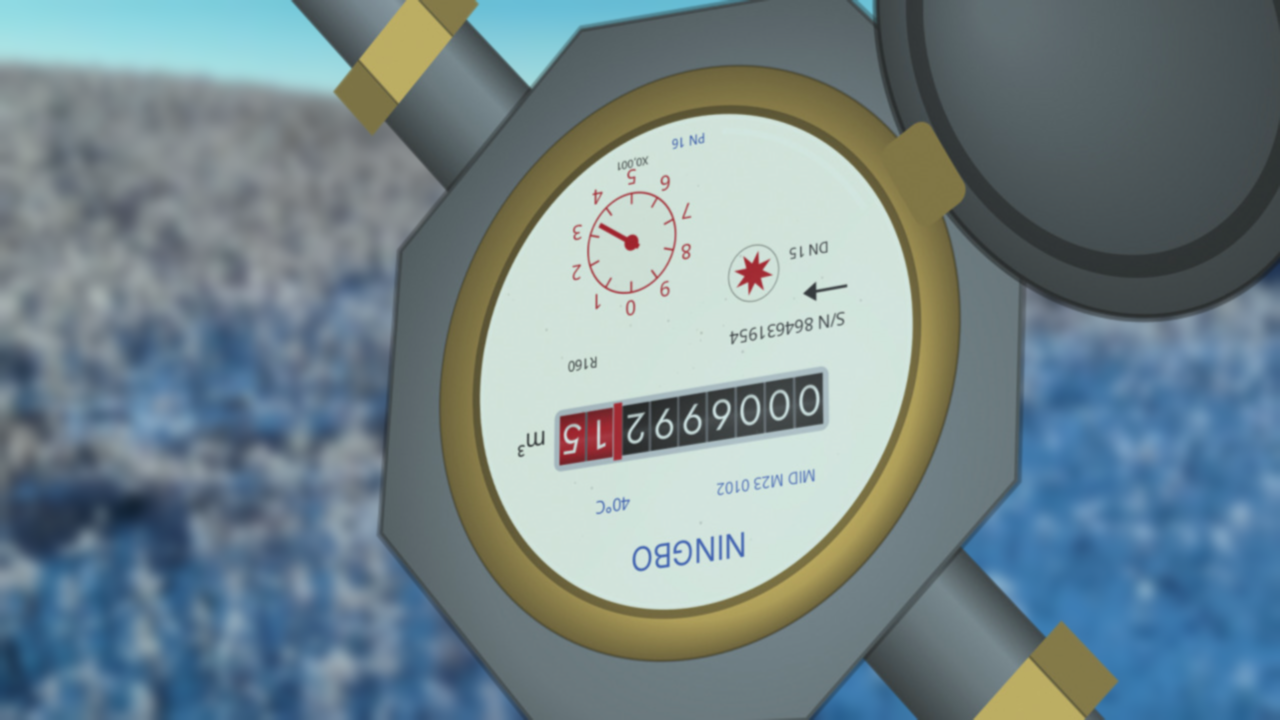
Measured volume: 6992.153 m³
